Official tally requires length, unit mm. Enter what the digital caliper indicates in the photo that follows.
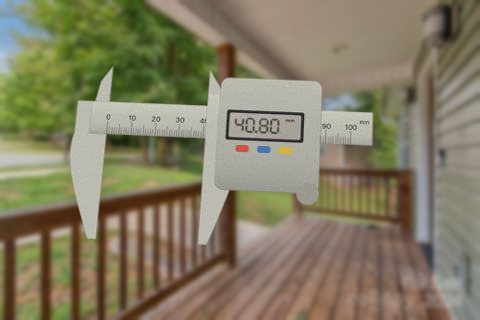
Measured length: 40.80 mm
